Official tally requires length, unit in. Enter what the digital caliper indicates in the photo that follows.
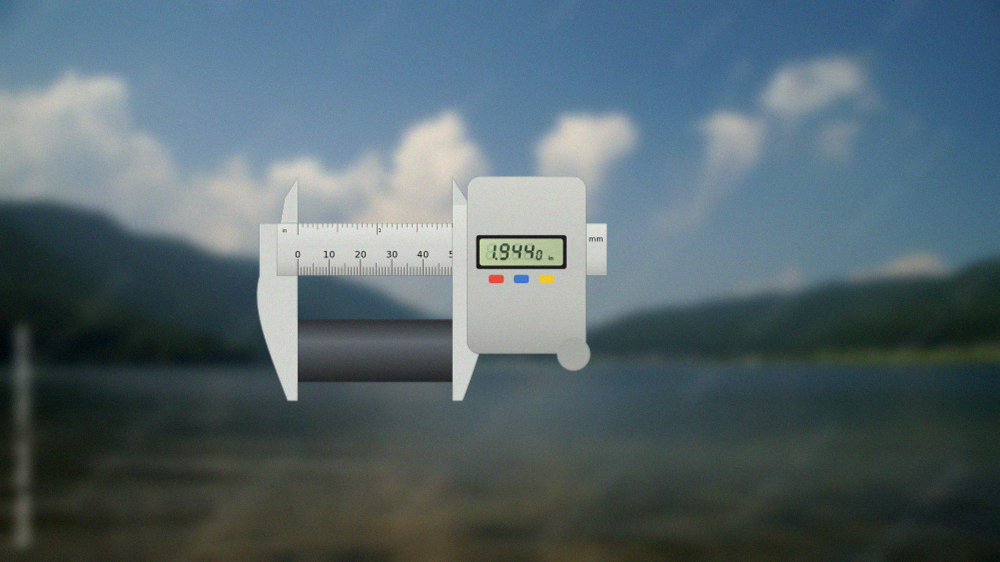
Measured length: 1.9440 in
